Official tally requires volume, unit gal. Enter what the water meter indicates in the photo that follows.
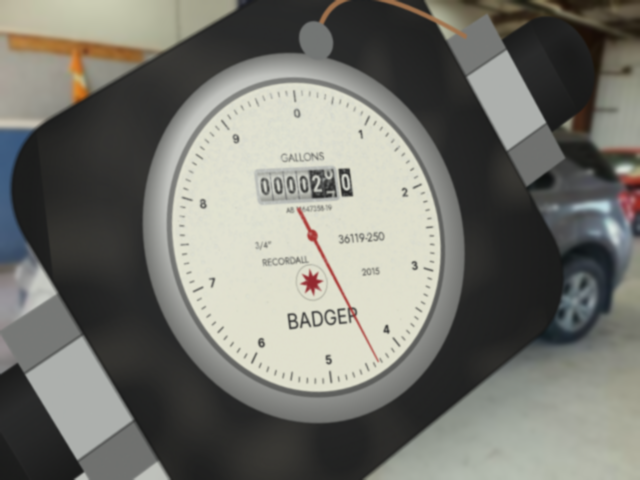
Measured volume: 264.3 gal
